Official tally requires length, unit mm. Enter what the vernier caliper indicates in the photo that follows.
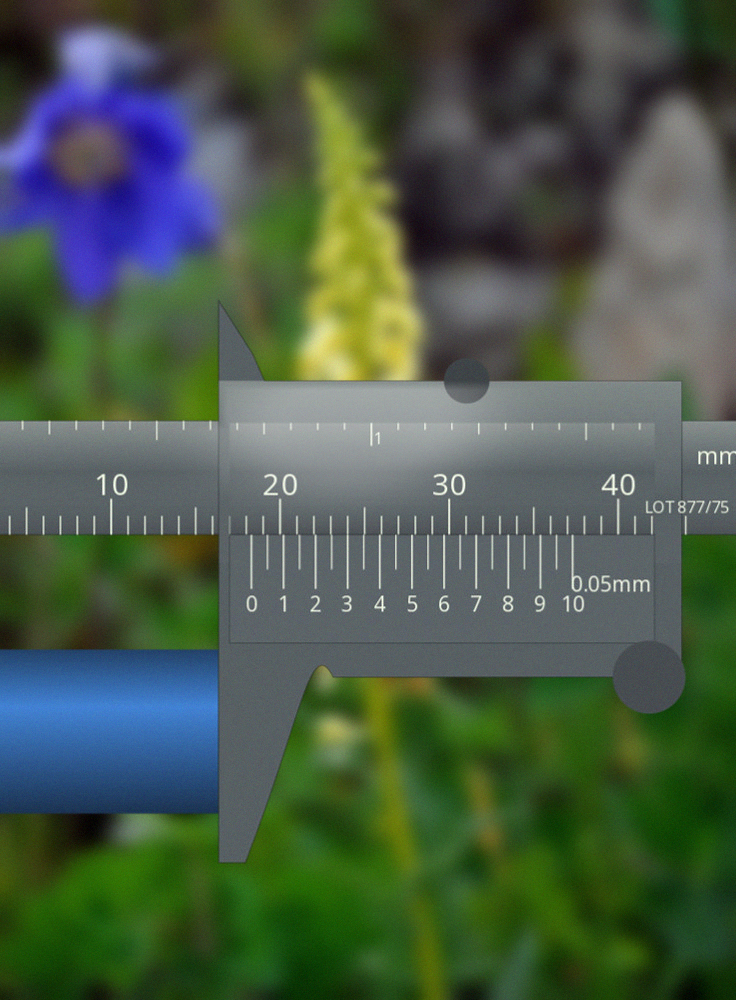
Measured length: 18.3 mm
